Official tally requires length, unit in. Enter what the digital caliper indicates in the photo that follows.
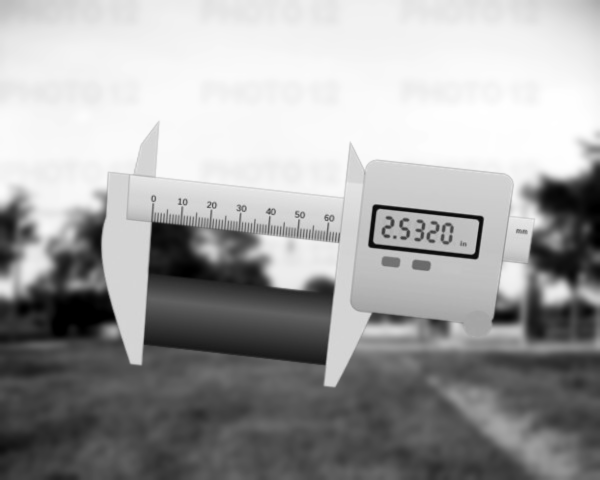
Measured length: 2.5320 in
